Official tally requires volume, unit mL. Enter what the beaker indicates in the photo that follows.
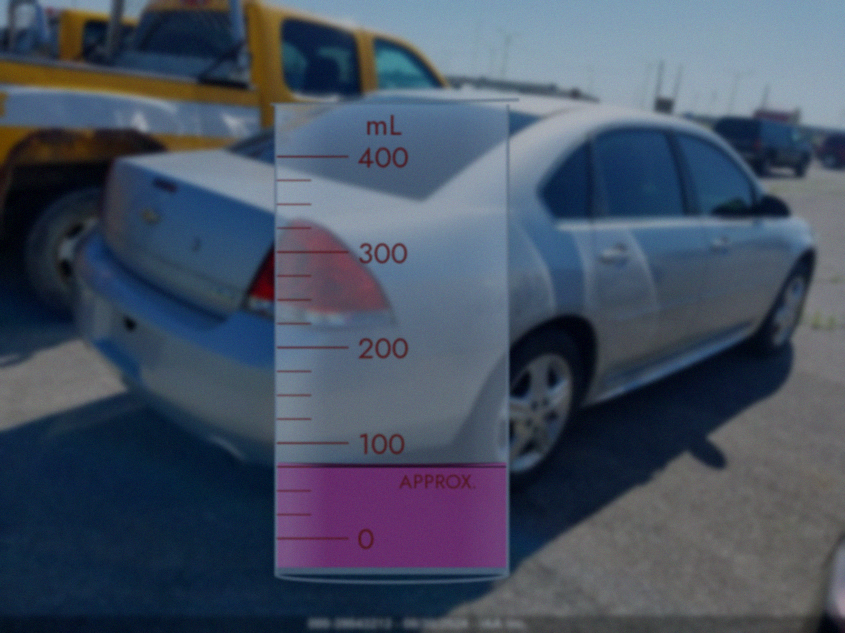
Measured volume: 75 mL
